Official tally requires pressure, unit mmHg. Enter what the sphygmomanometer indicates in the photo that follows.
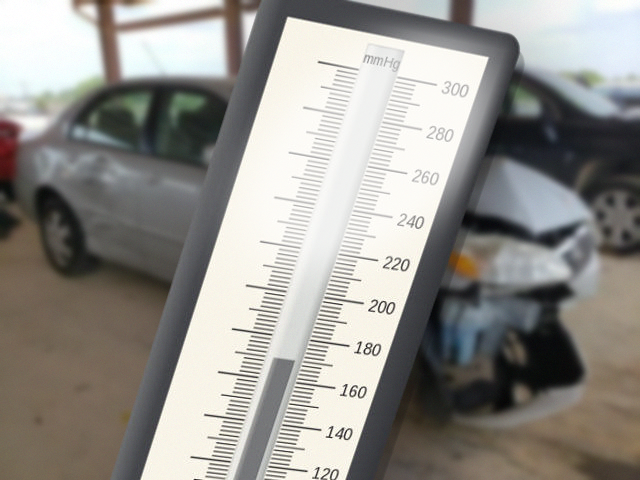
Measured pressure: 170 mmHg
